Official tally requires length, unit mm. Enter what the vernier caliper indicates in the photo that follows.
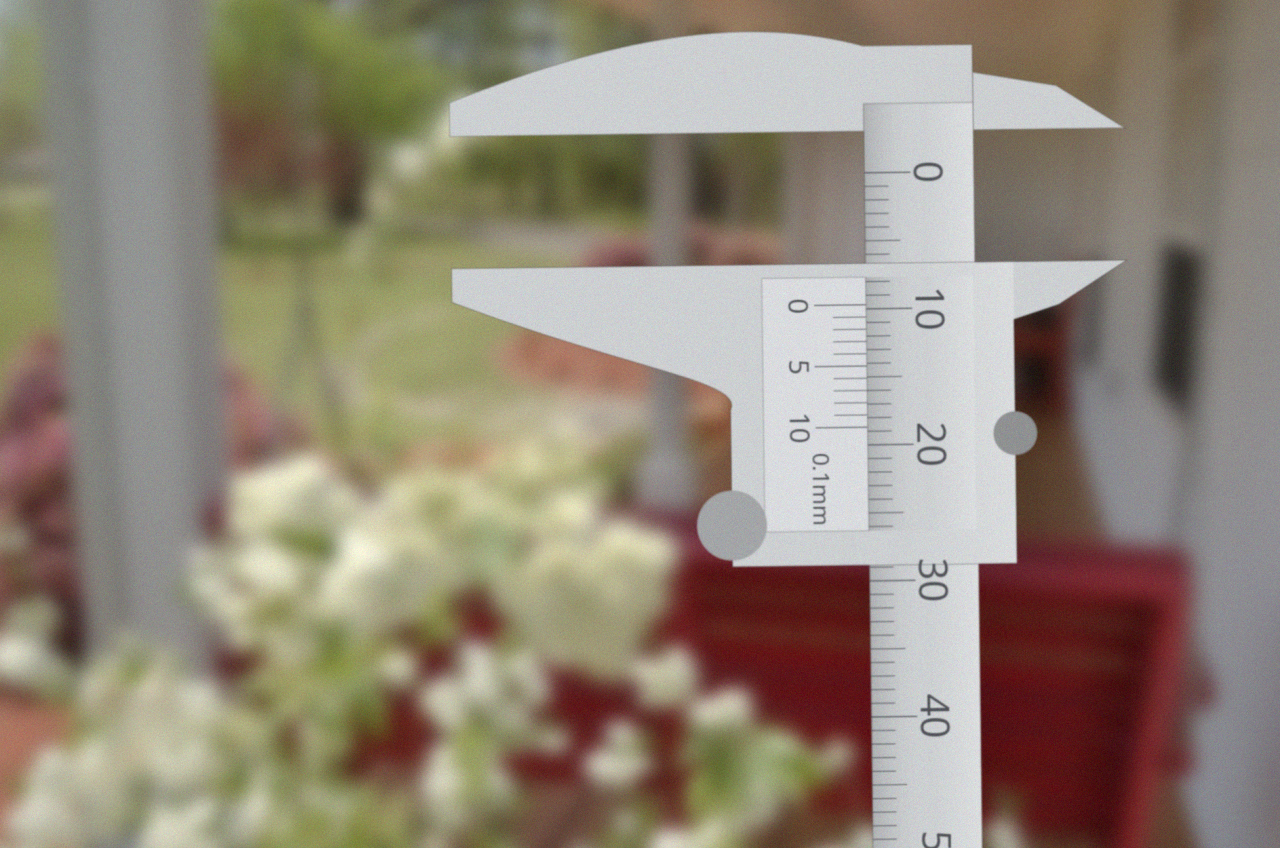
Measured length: 9.7 mm
